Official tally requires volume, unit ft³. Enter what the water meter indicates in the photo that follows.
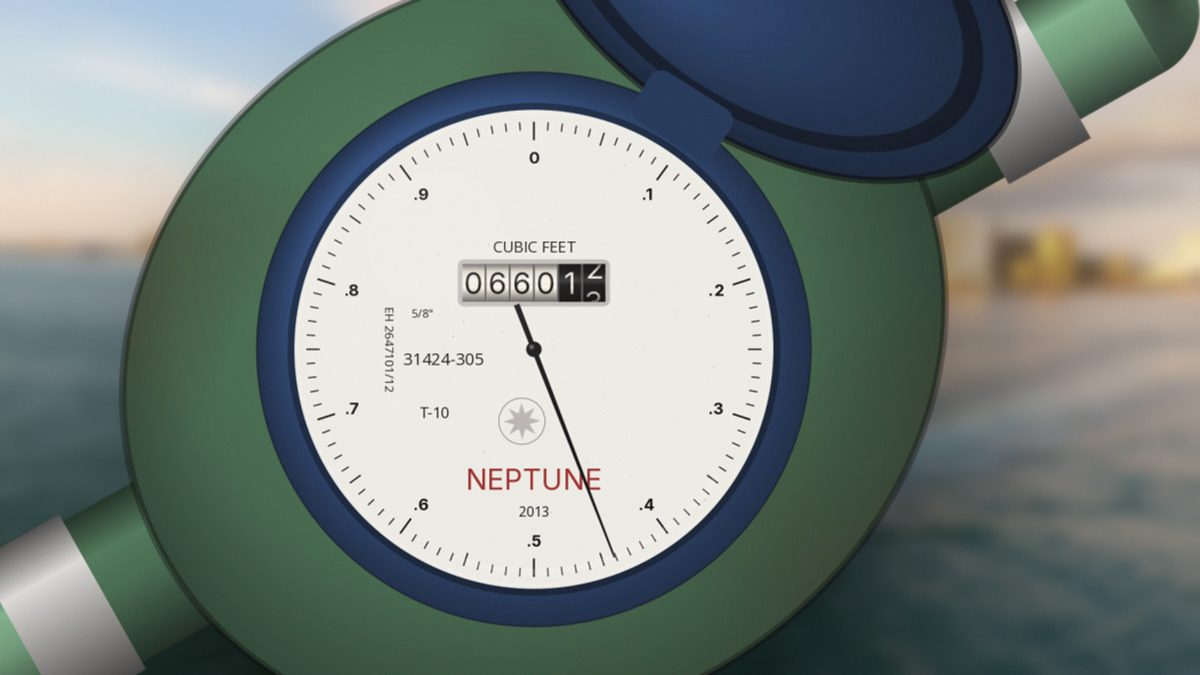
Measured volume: 66012.44 ft³
